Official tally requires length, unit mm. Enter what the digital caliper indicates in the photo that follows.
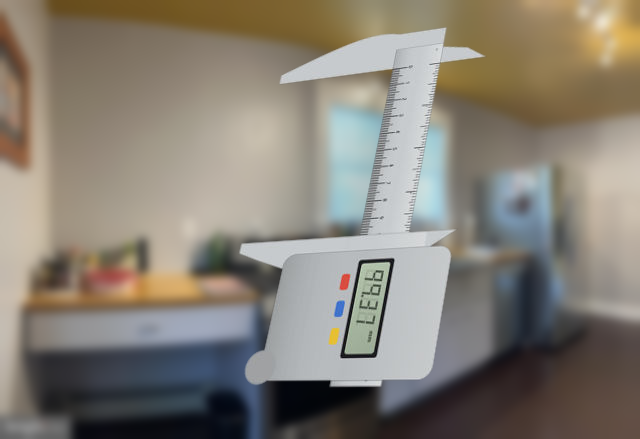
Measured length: 99.37 mm
